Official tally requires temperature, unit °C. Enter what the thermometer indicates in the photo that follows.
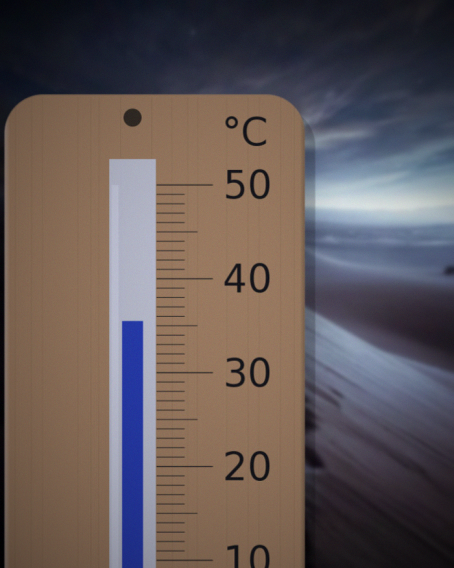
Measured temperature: 35.5 °C
